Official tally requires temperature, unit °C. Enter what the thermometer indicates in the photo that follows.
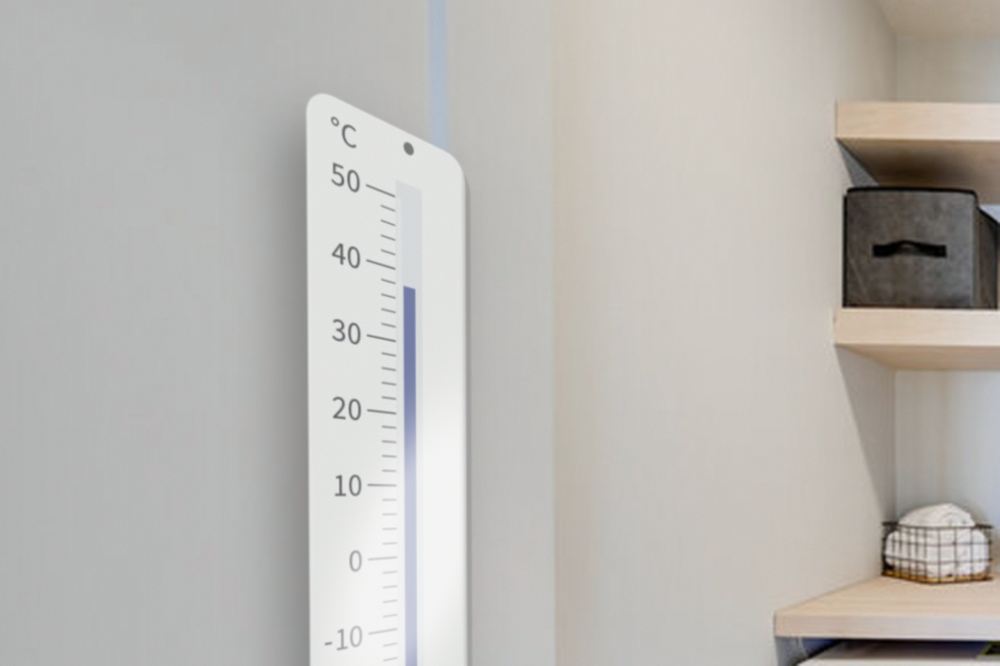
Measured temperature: 38 °C
